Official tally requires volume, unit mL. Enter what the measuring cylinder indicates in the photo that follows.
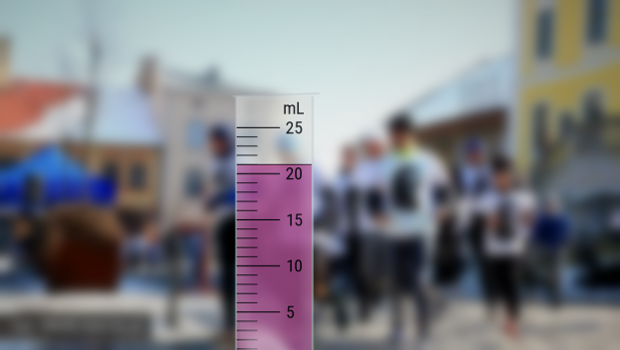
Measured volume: 21 mL
